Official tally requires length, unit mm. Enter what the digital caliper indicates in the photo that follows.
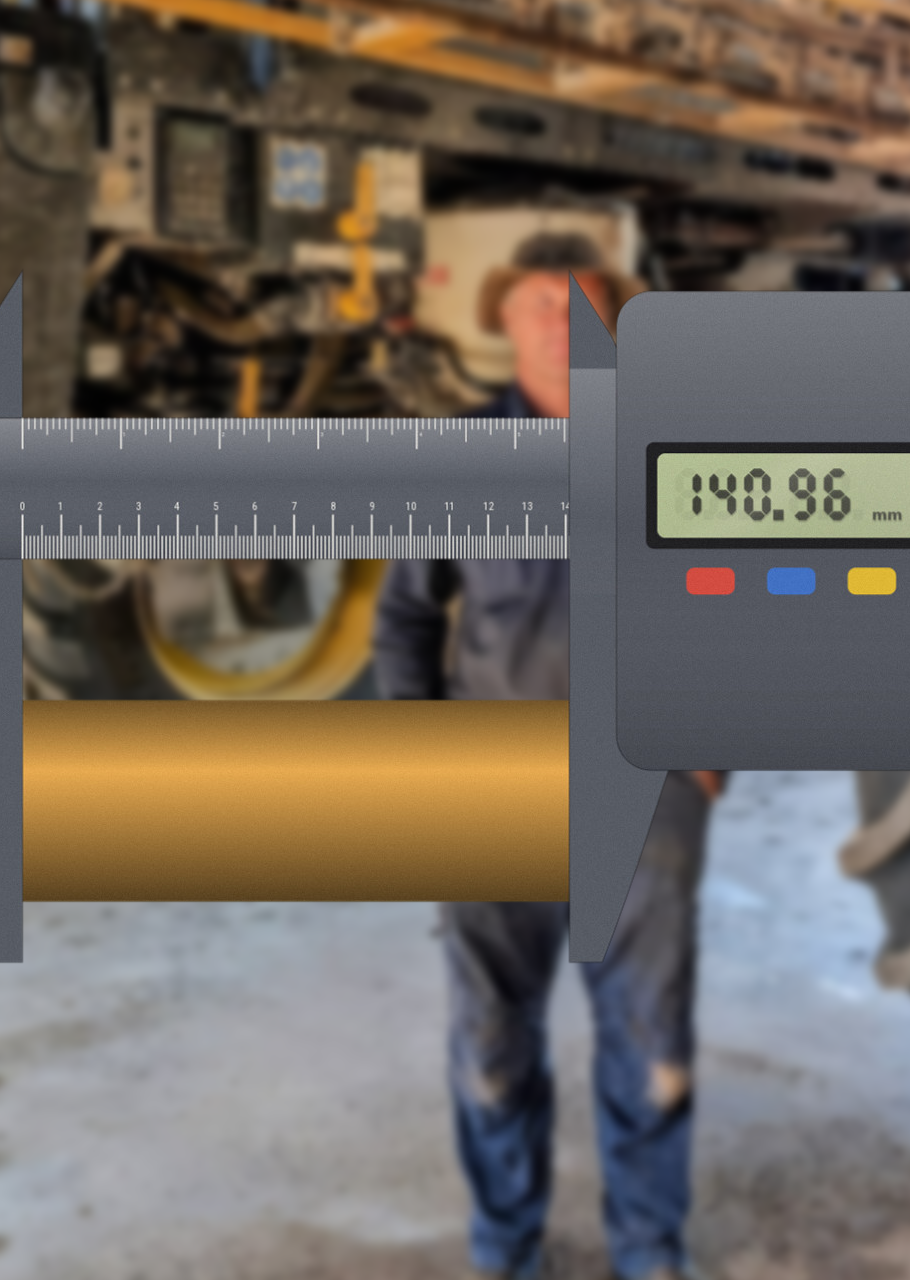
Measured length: 140.96 mm
